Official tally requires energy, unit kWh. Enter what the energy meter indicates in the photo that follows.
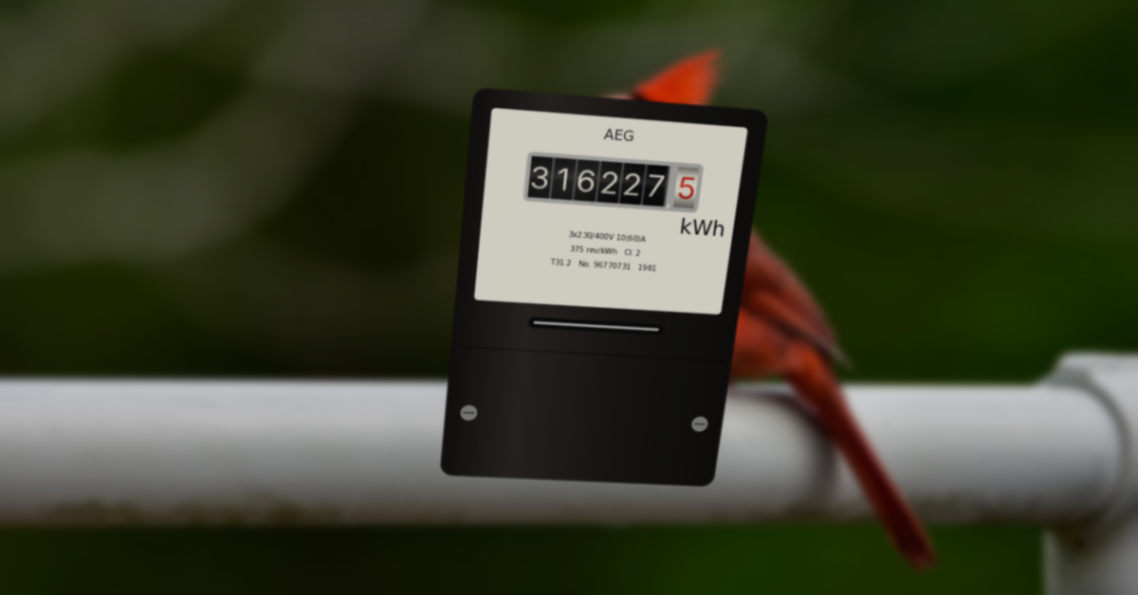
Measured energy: 316227.5 kWh
